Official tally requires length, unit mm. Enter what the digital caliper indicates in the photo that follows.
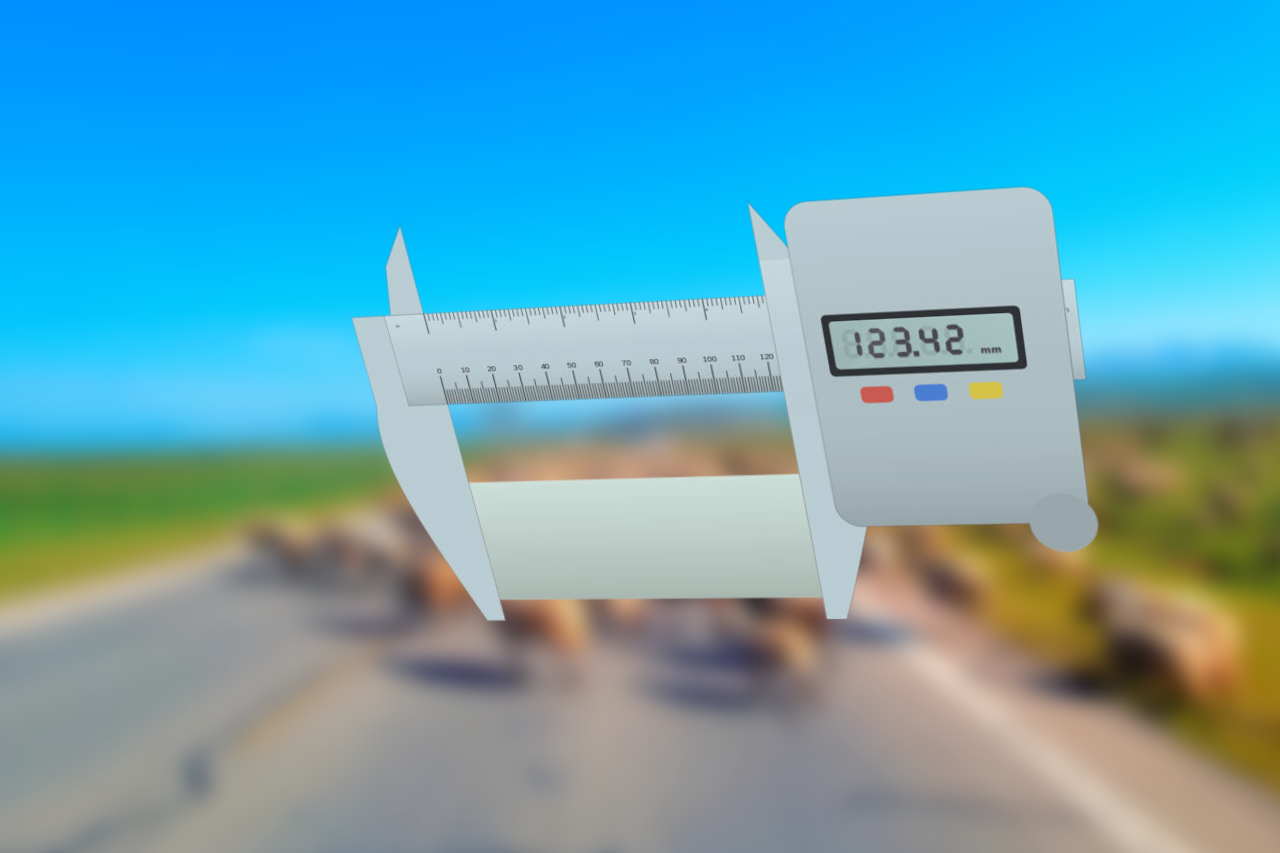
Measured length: 123.42 mm
